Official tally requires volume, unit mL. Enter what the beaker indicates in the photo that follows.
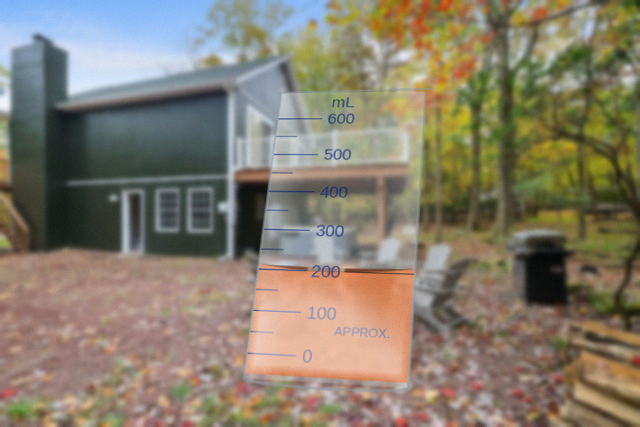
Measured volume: 200 mL
